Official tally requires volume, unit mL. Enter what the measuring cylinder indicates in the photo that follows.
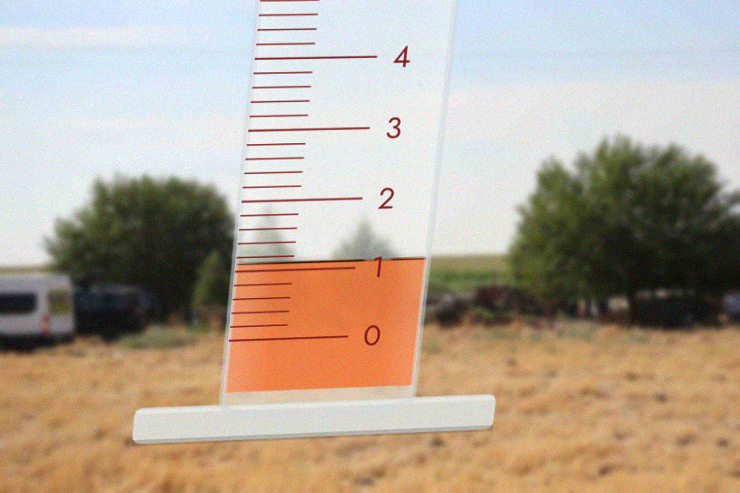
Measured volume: 1.1 mL
